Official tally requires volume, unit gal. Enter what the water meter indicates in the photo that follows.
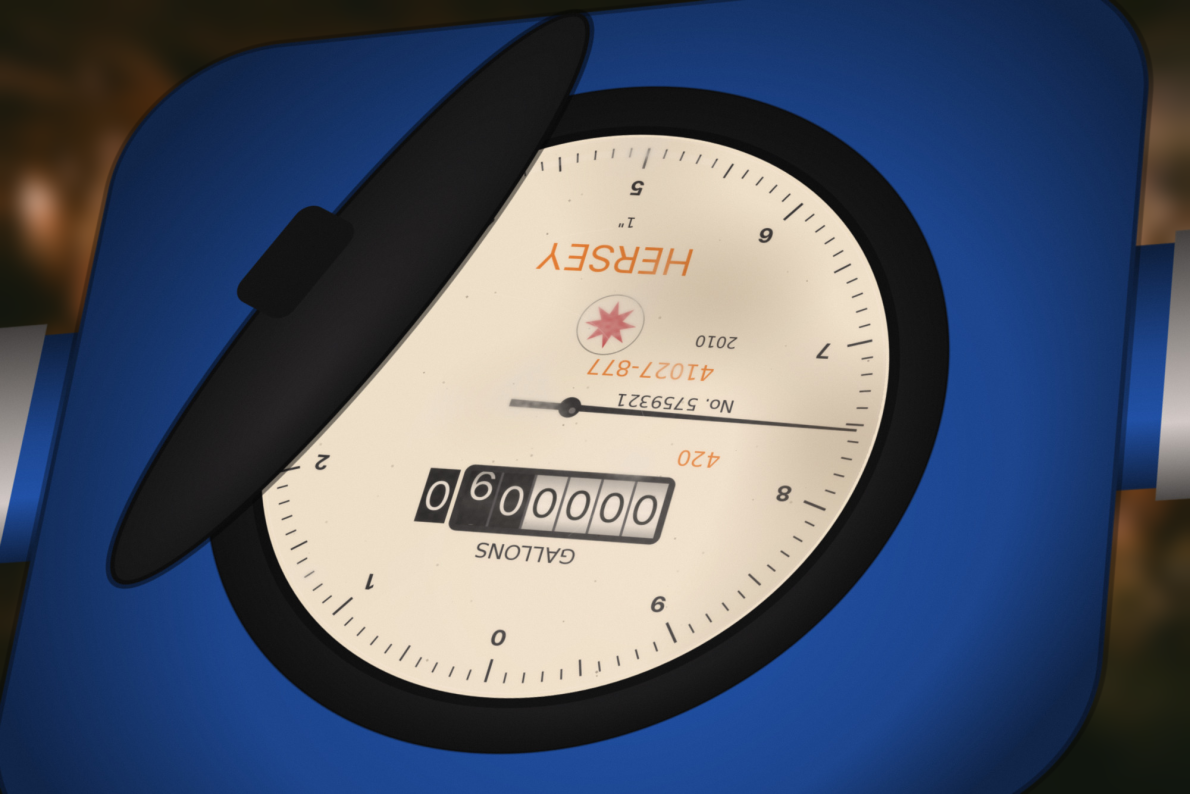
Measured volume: 87.5 gal
